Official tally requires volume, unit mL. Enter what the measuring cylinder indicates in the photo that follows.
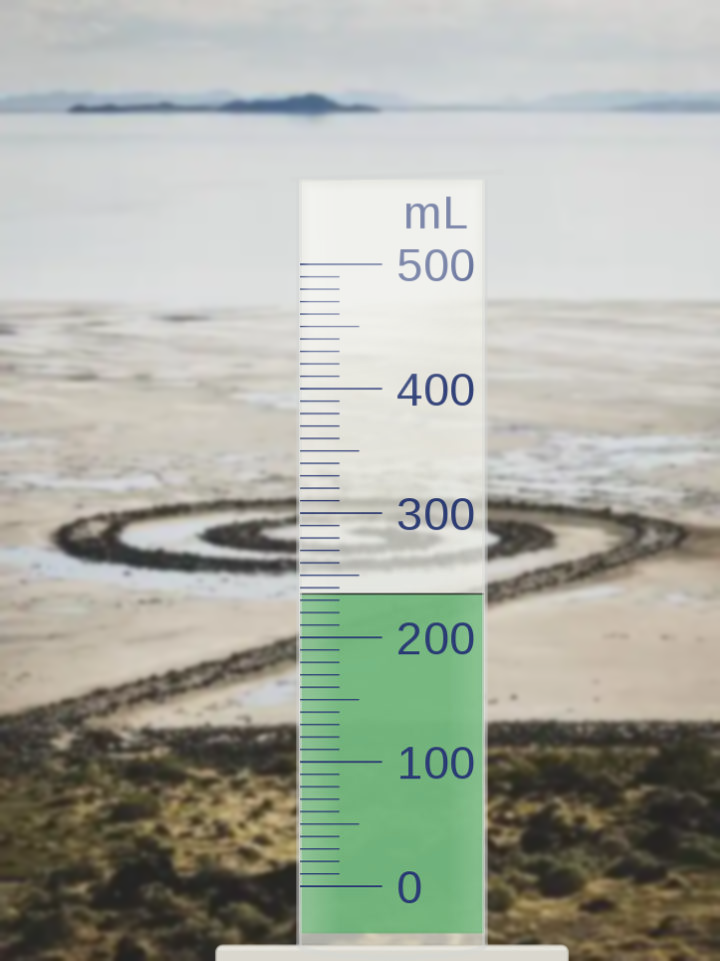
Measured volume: 235 mL
